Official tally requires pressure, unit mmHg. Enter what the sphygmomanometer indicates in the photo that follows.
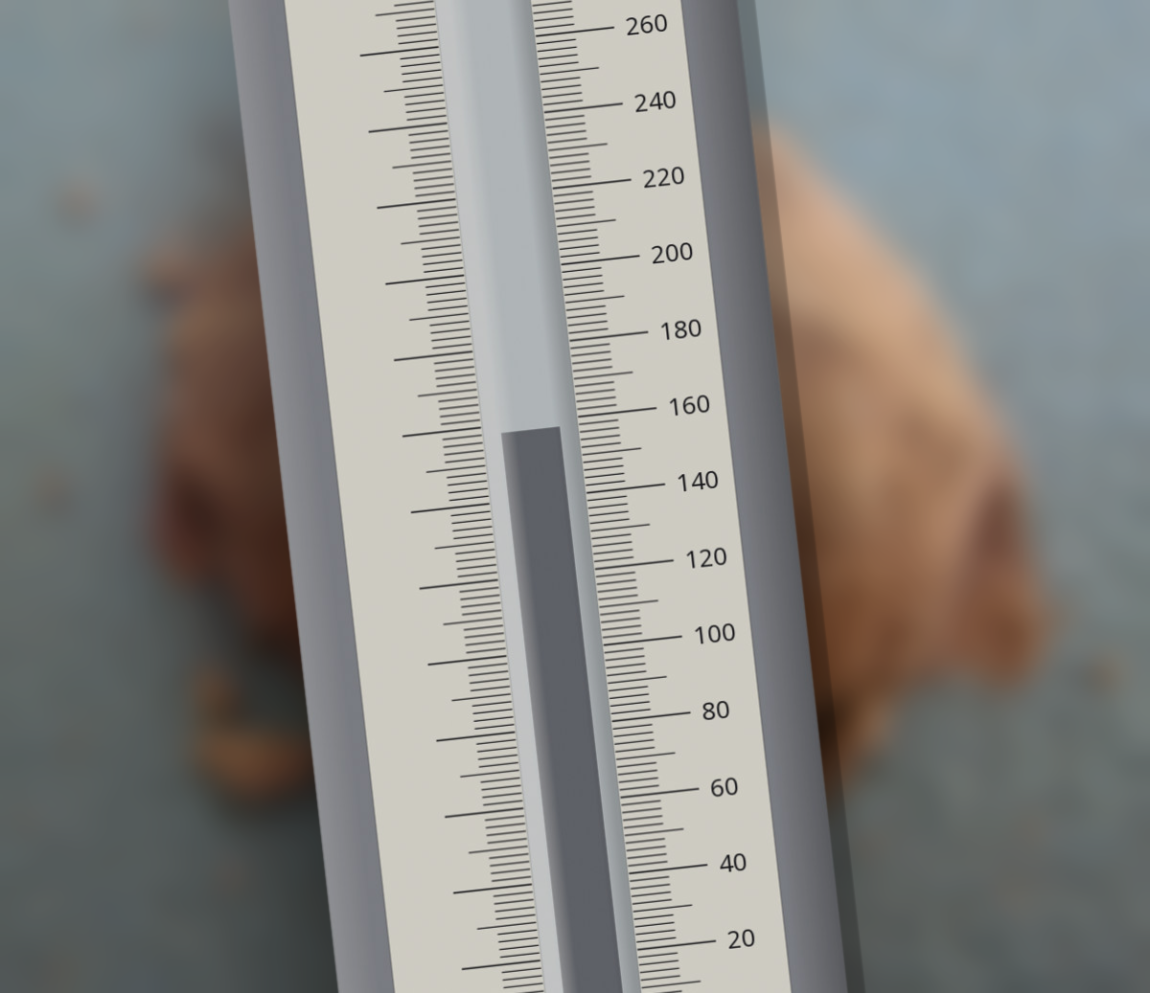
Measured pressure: 158 mmHg
